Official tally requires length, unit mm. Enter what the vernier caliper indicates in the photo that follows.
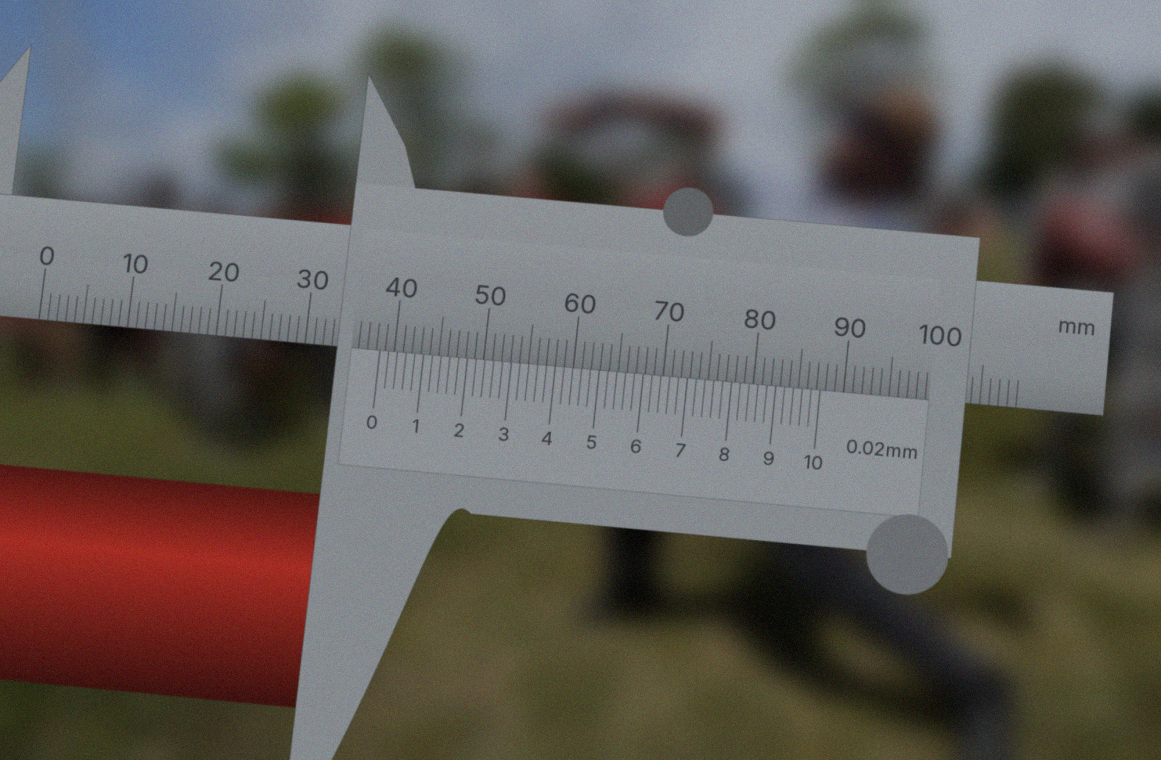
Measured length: 38.4 mm
